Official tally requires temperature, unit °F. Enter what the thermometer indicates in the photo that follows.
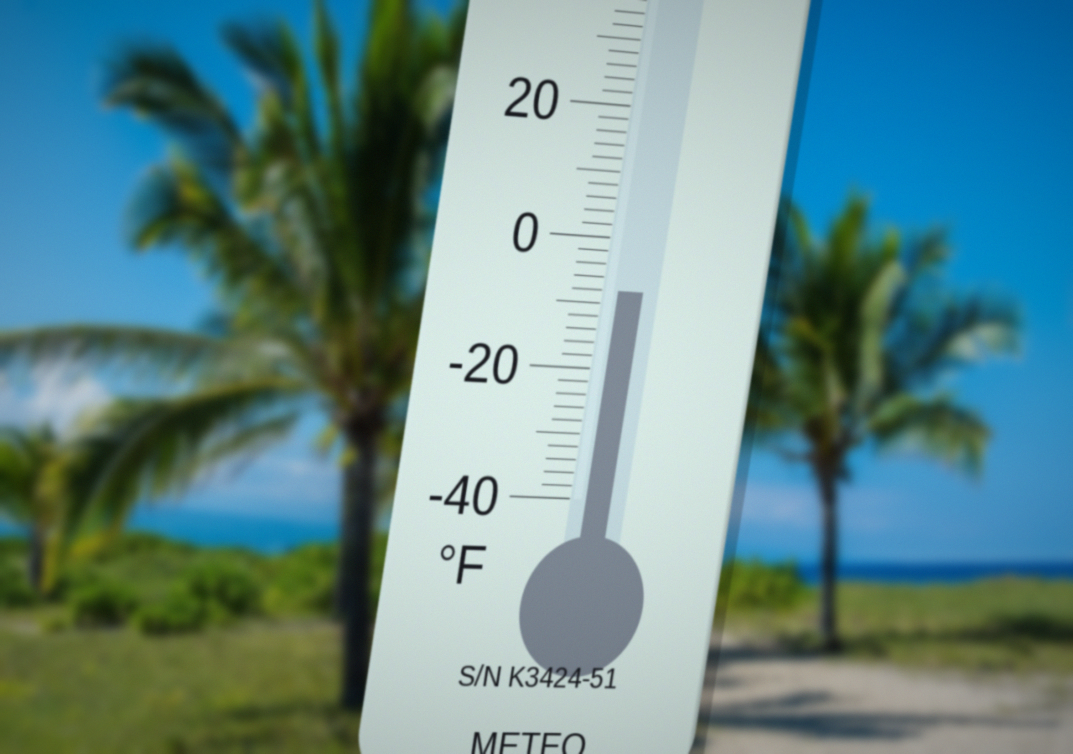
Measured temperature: -8 °F
